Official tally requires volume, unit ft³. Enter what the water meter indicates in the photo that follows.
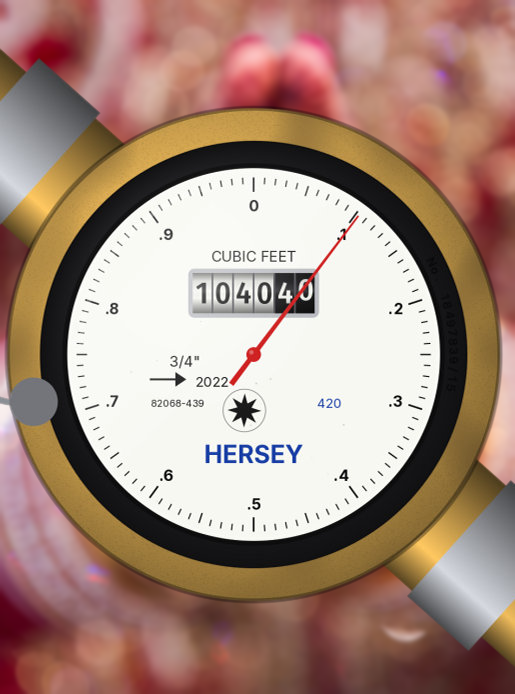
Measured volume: 104040.10 ft³
